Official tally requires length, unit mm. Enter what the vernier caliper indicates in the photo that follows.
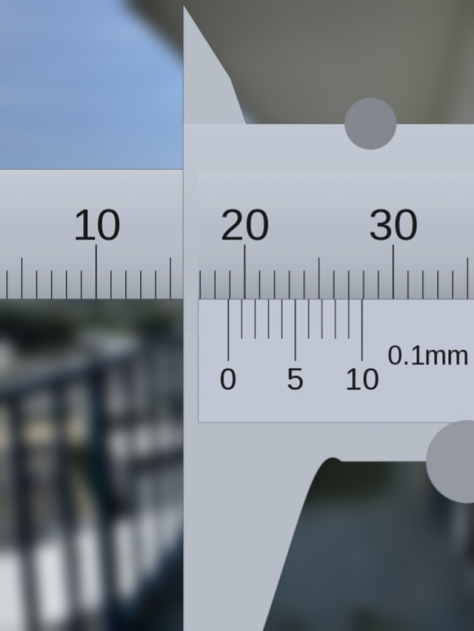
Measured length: 18.9 mm
